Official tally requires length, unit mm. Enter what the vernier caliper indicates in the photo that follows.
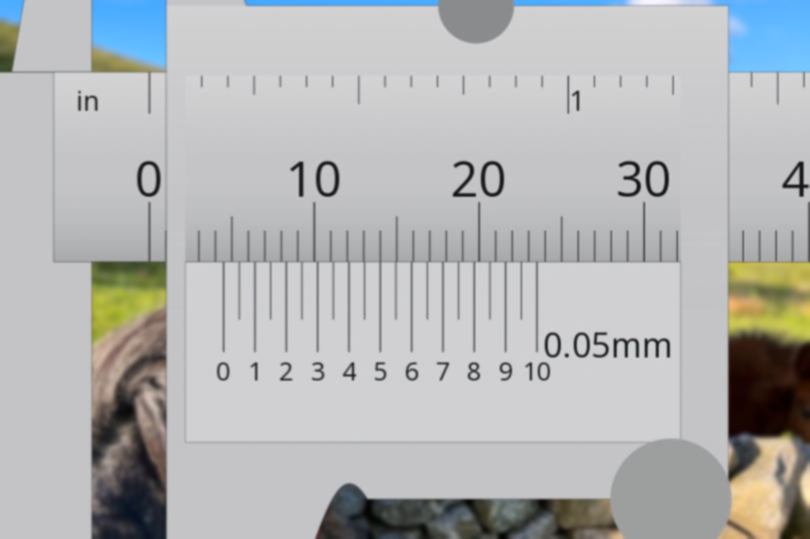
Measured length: 4.5 mm
